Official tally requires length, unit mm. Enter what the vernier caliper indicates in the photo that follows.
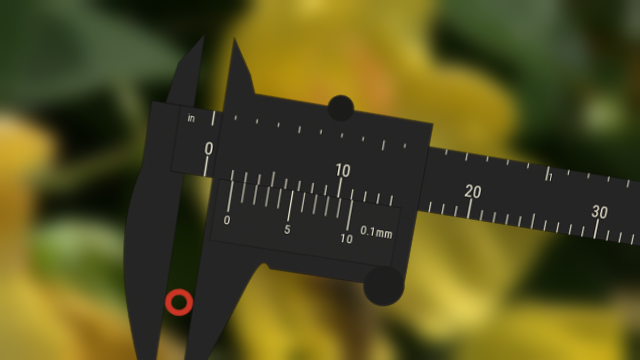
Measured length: 2.1 mm
